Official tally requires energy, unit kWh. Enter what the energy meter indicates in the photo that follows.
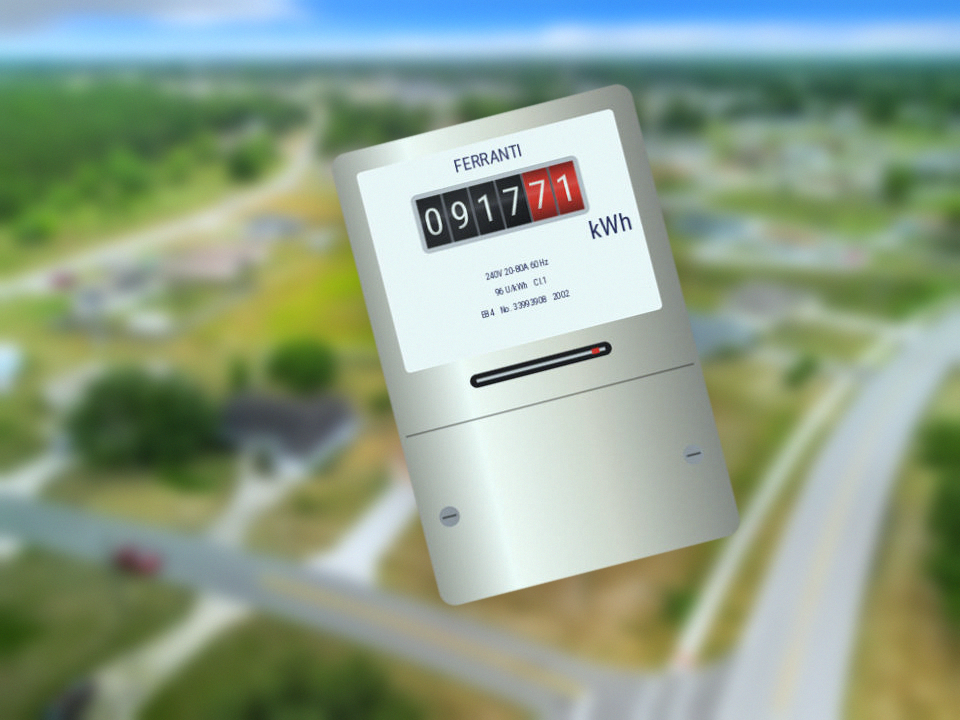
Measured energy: 917.71 kWh
